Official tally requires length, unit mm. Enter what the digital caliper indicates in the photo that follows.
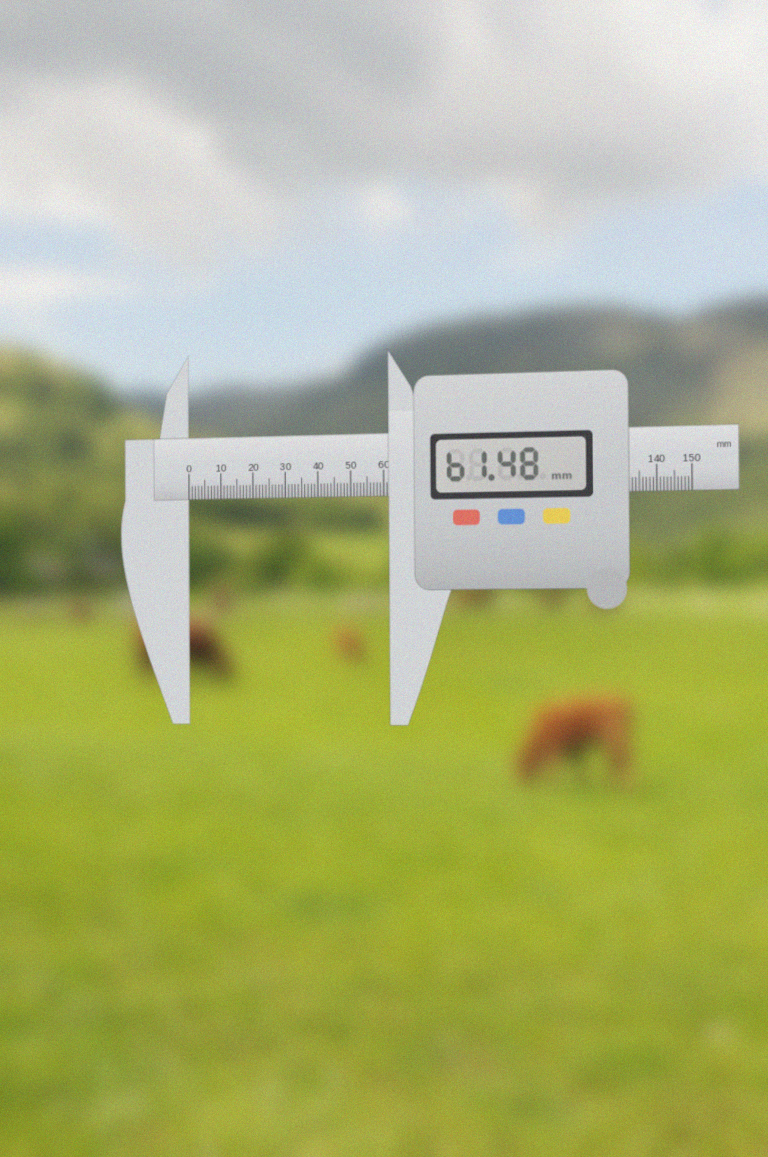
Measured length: 61.48 mm
